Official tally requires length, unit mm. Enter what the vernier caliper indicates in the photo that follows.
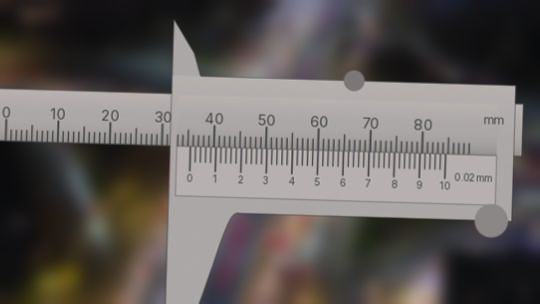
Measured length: 35.5 mm
